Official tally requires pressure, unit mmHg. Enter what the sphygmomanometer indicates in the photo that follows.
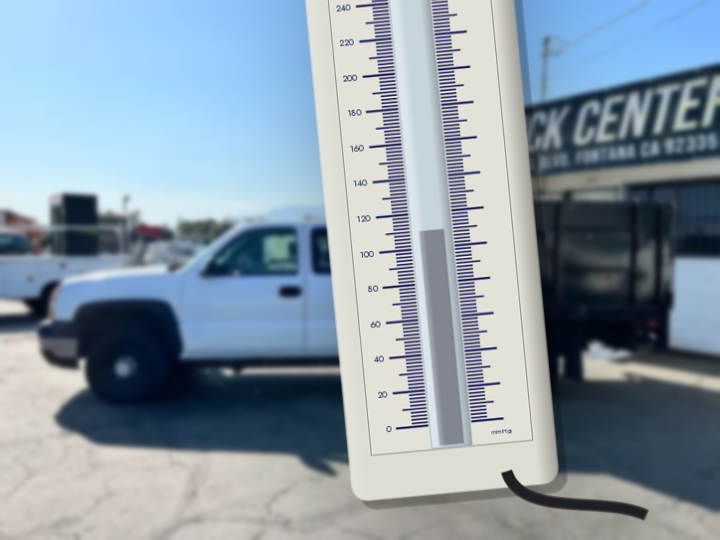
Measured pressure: 110 mmHg
